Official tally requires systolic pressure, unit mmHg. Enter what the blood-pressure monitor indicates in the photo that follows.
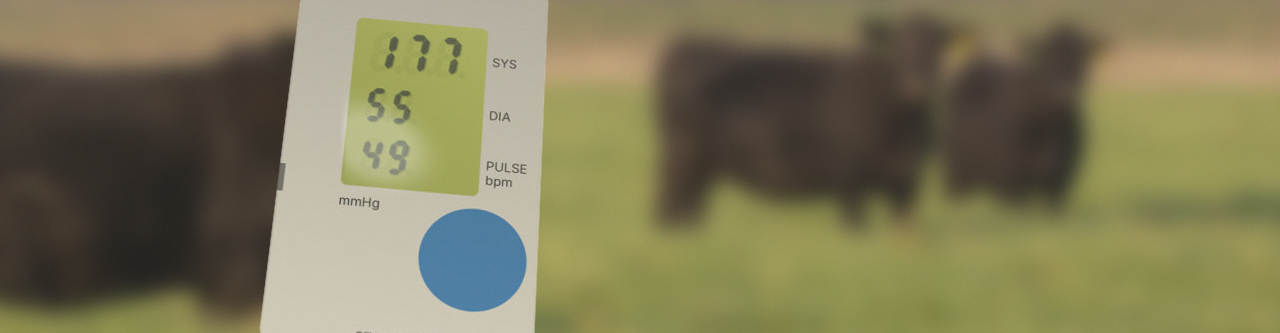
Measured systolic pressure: 177 mmHg
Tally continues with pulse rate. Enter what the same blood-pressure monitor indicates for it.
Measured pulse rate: 49 bpm
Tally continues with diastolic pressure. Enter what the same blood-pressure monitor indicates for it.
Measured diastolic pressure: 55 mmHg
